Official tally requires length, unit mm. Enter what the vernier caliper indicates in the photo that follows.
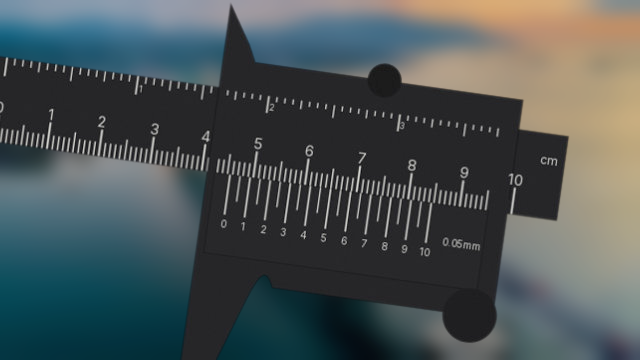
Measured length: 45.5 mm
